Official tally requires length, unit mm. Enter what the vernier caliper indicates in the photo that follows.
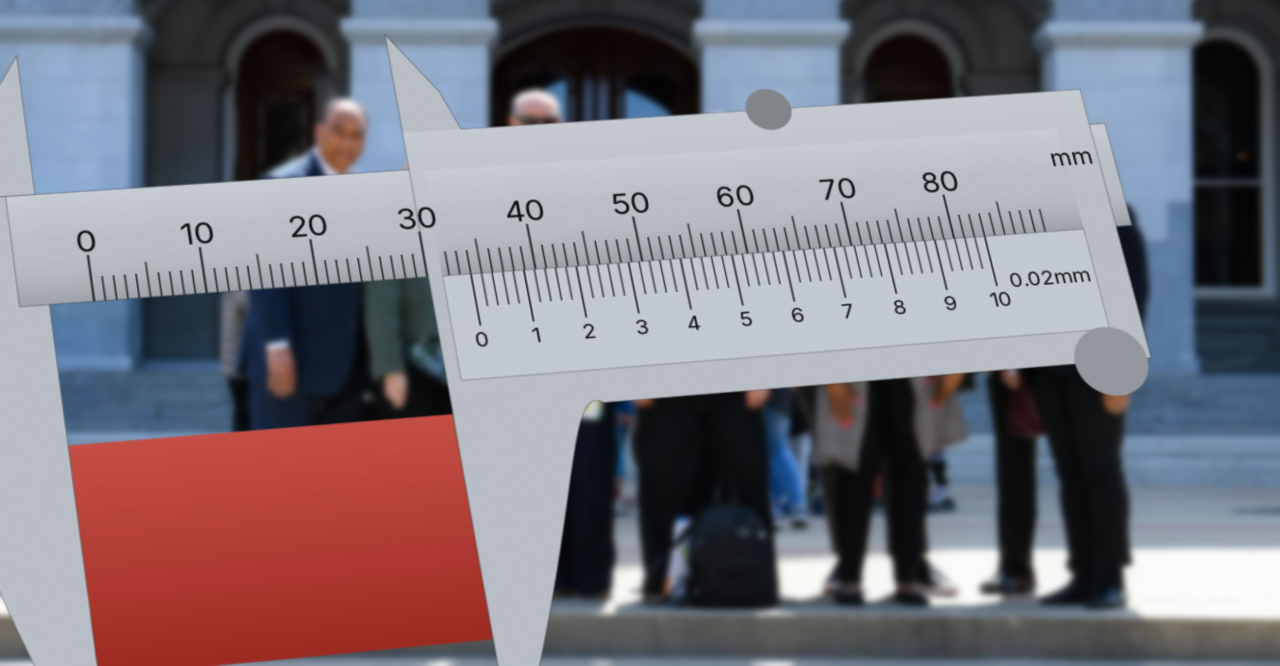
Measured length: 34.0 mm
